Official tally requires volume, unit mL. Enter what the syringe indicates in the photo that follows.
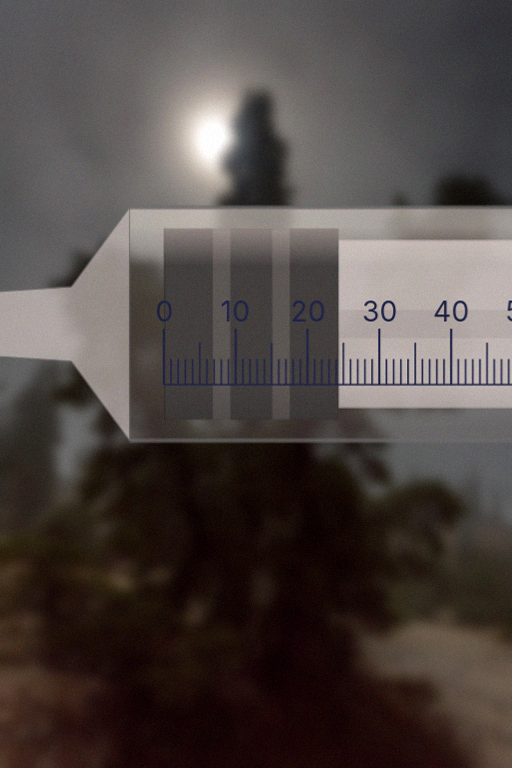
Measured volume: 0 mL
